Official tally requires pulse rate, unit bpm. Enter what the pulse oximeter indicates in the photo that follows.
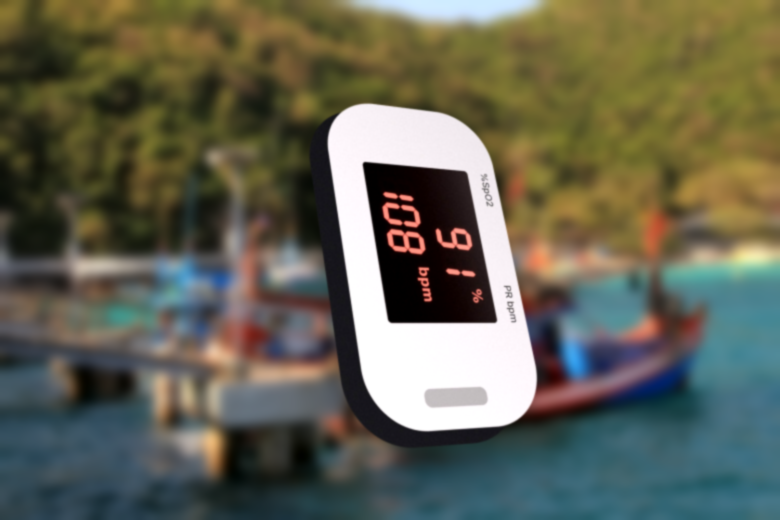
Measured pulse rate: 108 bpm
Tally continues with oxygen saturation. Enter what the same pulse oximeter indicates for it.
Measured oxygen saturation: 91 %
